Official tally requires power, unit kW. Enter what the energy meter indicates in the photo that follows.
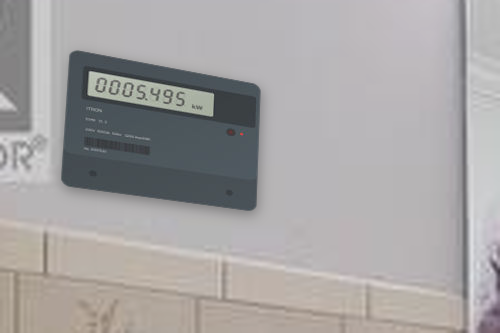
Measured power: 5.495 kW
